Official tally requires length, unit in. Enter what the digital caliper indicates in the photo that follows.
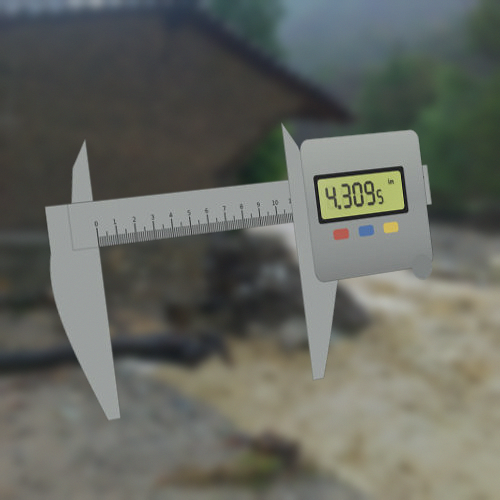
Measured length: 4.3095 in
